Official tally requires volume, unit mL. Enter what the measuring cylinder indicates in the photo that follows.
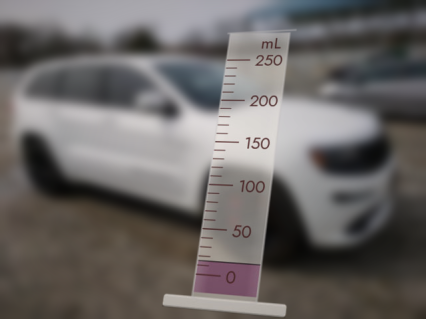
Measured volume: 15 mL
